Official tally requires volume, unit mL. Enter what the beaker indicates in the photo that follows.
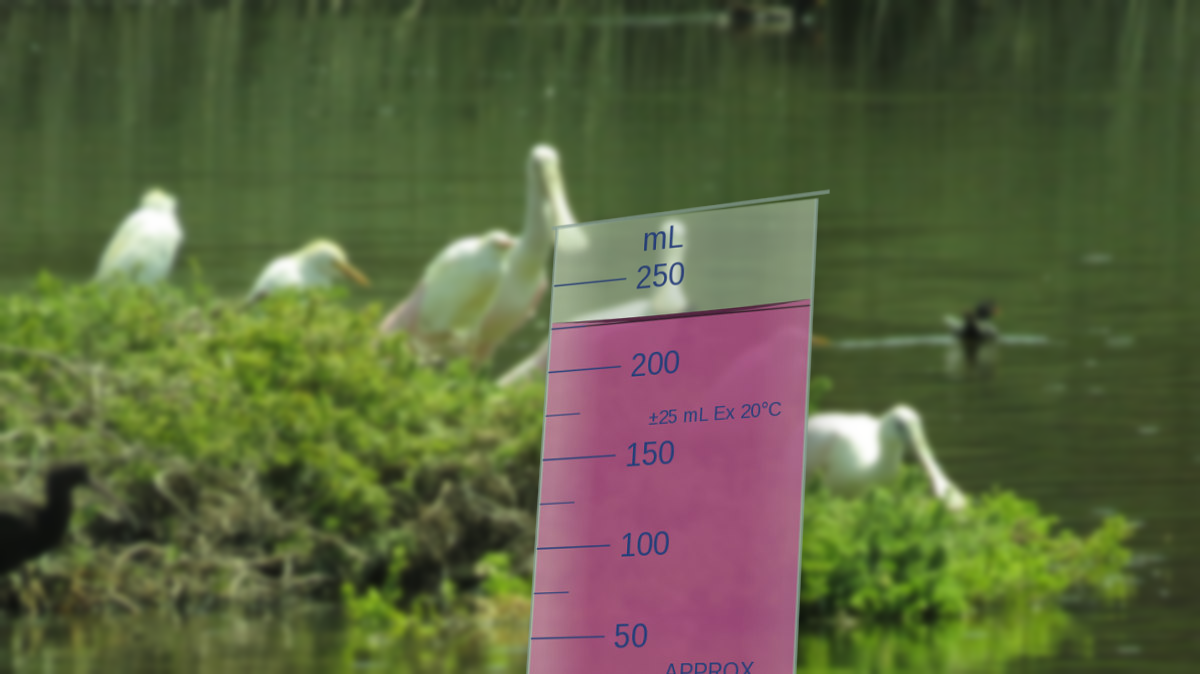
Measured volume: 225 mL
